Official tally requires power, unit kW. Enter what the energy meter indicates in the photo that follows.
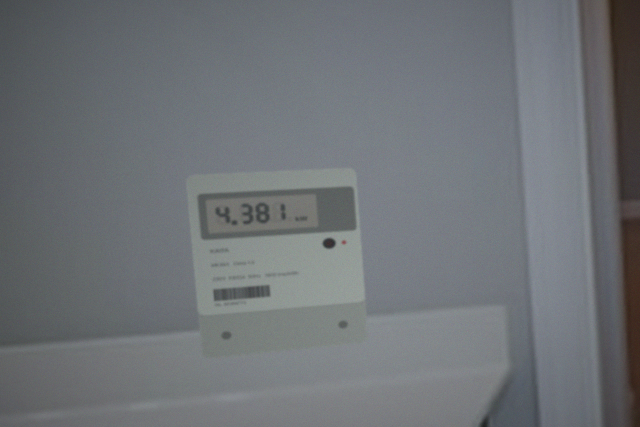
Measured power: 4.381 kW
